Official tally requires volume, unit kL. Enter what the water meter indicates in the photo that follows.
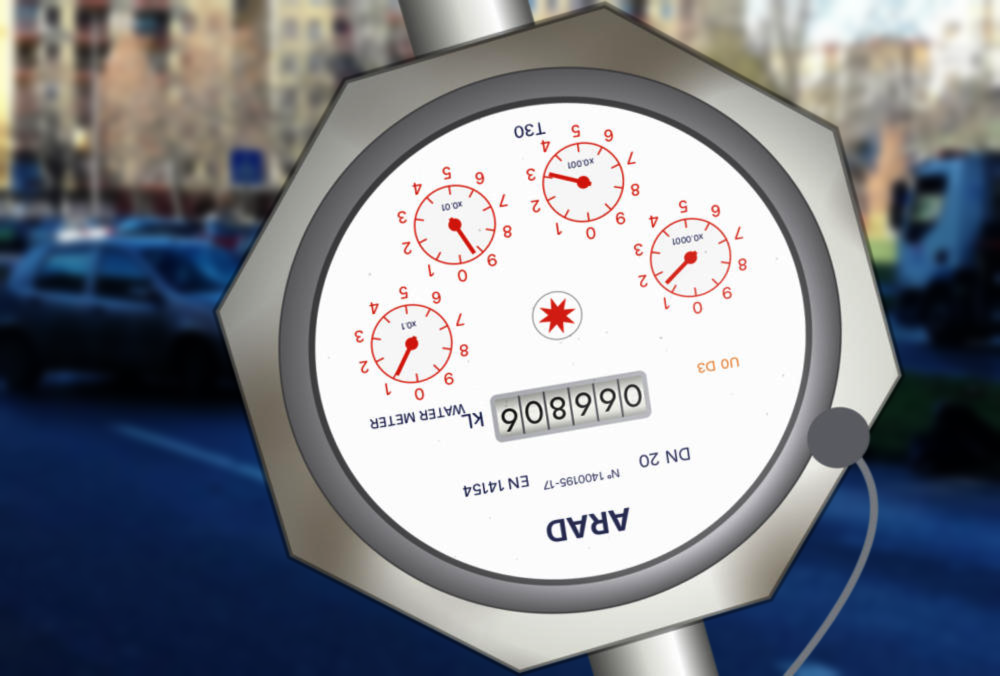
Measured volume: 66806.0931 kL
